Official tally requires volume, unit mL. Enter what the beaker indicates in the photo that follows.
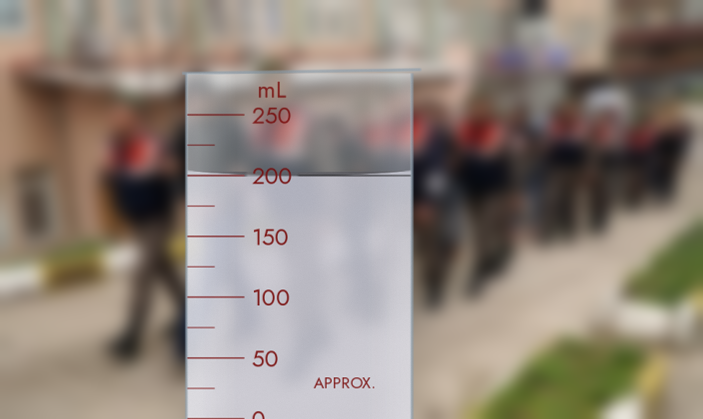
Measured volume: 200 mL
